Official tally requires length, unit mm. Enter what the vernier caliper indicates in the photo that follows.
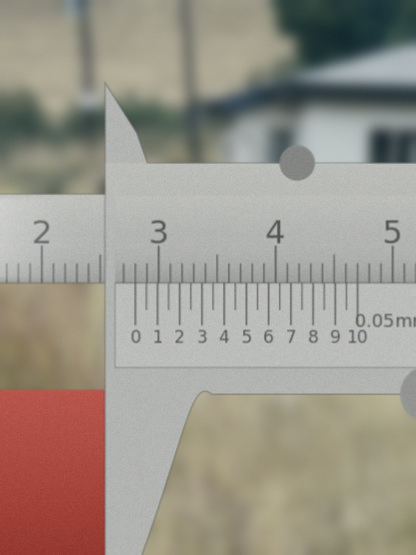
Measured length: 28.0 mm
